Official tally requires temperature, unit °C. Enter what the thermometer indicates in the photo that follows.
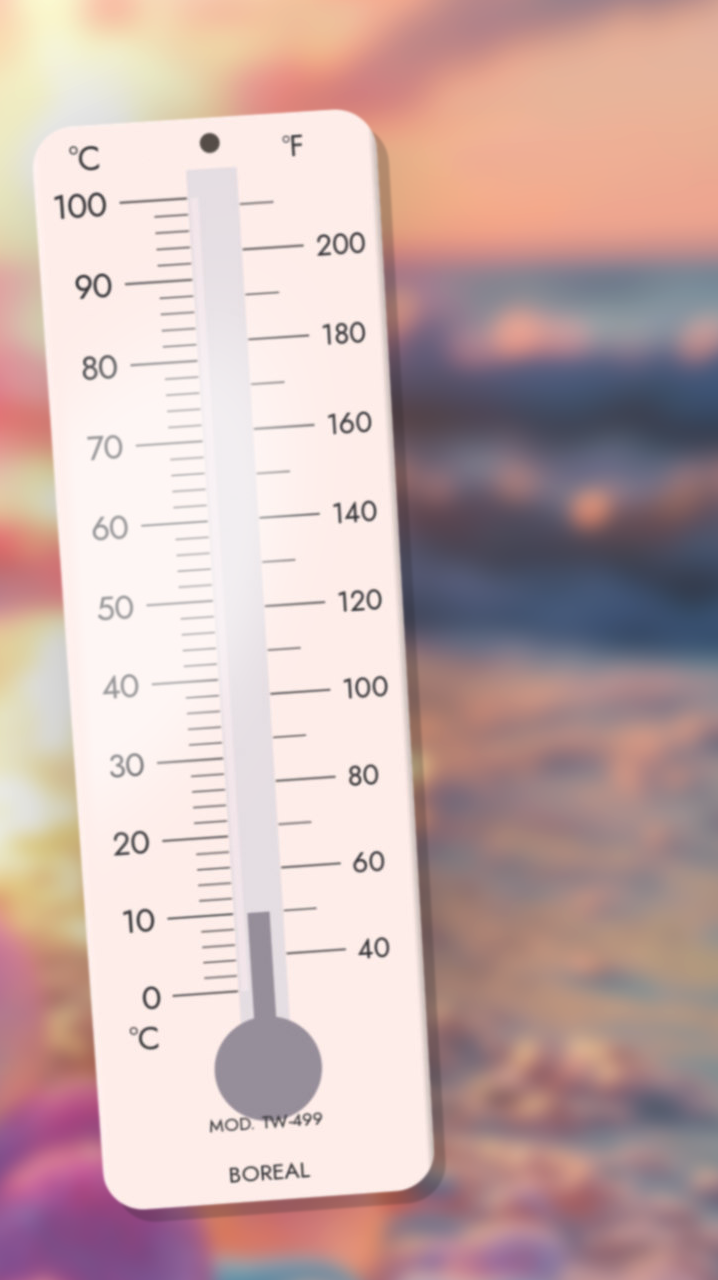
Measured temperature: 10 °C
